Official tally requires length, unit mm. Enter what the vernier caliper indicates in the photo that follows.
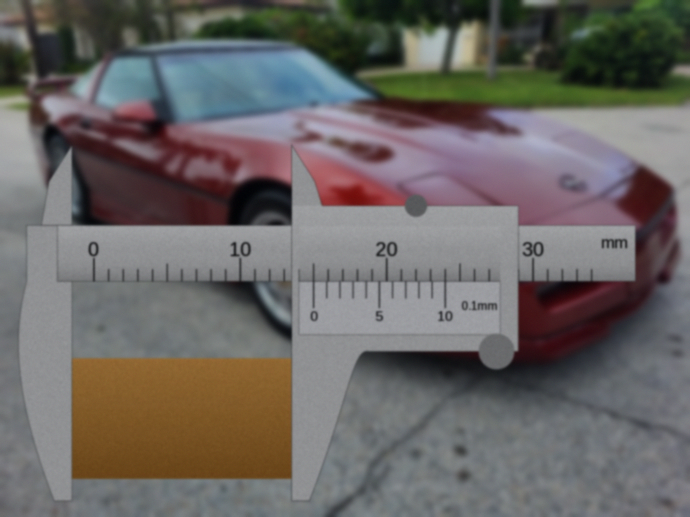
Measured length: 15.0 mm
